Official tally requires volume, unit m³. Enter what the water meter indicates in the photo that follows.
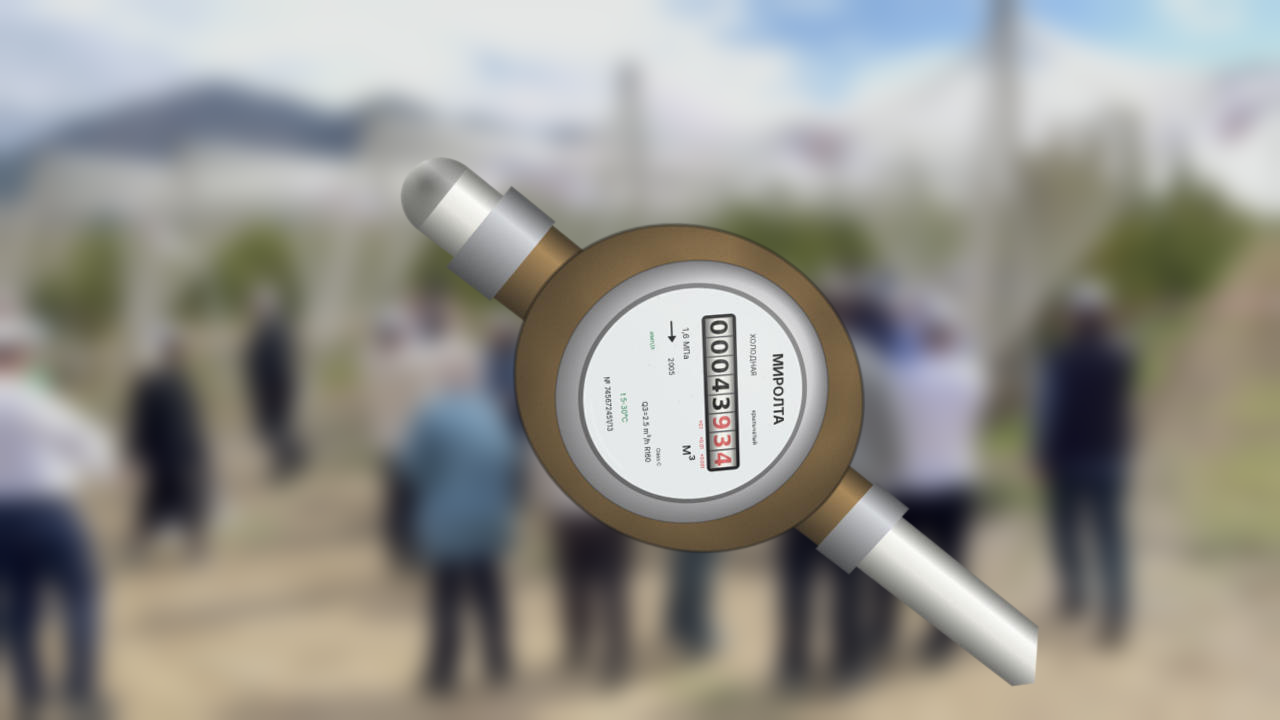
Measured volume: 43.934 m³
